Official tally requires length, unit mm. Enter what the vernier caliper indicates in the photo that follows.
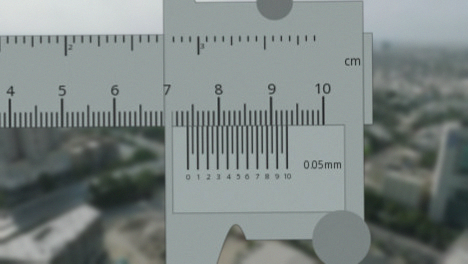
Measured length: 74.0 mm
